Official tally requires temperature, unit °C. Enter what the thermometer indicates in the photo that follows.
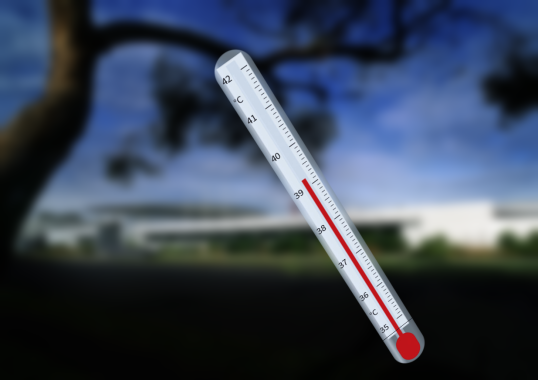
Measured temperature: 39.2 °C
